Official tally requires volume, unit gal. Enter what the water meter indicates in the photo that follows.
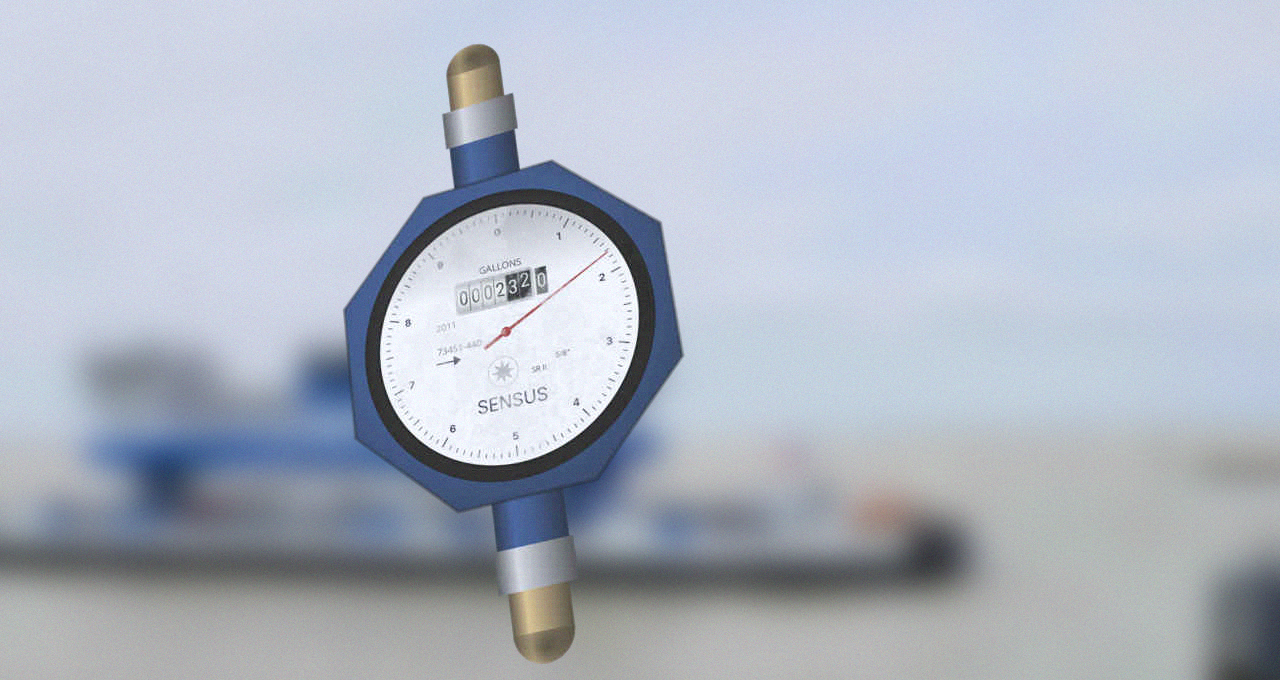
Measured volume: 2321.7 gal
